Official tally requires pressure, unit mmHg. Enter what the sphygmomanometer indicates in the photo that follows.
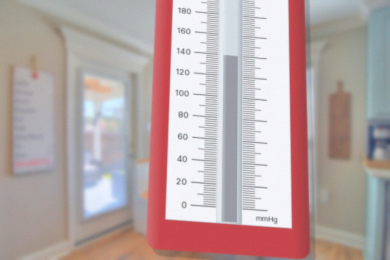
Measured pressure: 140 mmHg
